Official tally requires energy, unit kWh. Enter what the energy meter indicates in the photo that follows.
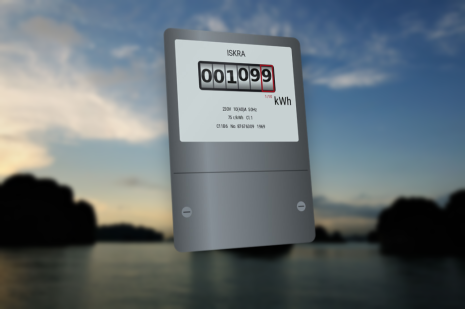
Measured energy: 109.9 kWh
